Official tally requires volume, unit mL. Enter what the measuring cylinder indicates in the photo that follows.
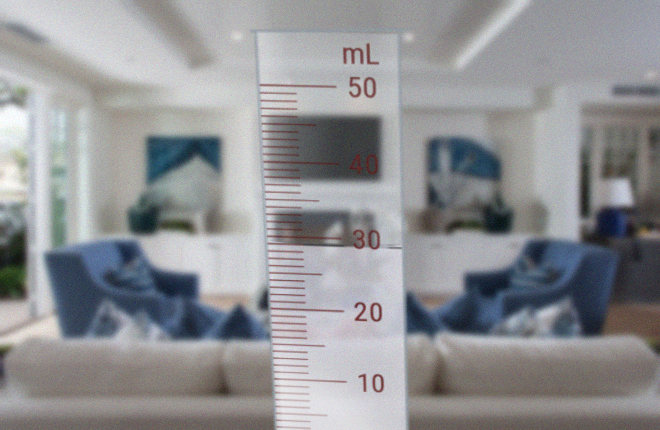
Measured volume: 29 mL
